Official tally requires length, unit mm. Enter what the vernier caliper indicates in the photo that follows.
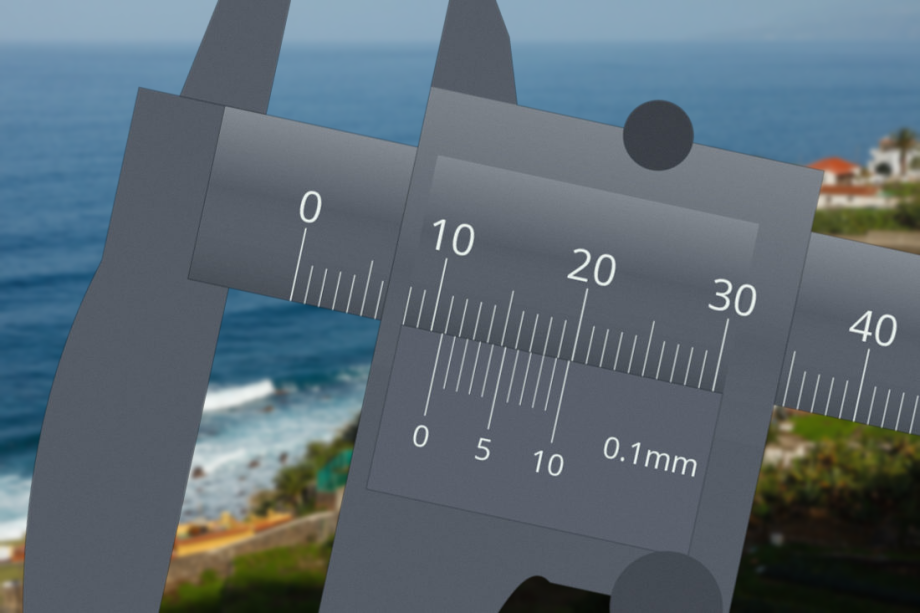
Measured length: 10.8 mm
